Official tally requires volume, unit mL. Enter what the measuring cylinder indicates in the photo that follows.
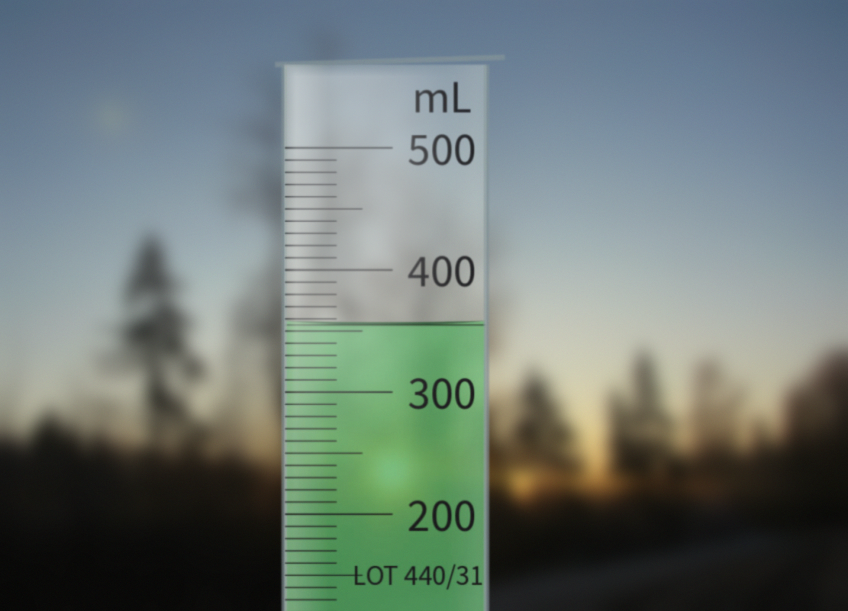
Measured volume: 355 mL
